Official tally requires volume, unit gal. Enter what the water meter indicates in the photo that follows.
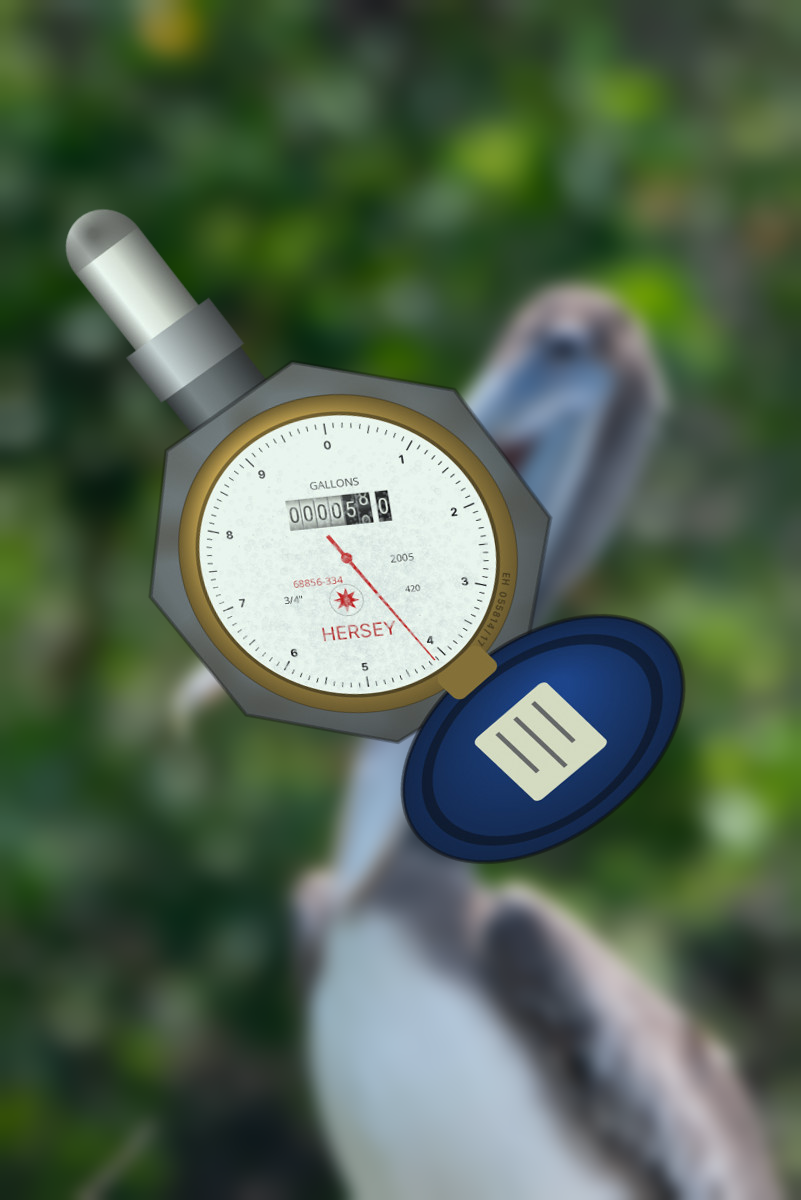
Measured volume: 584.1 gal
